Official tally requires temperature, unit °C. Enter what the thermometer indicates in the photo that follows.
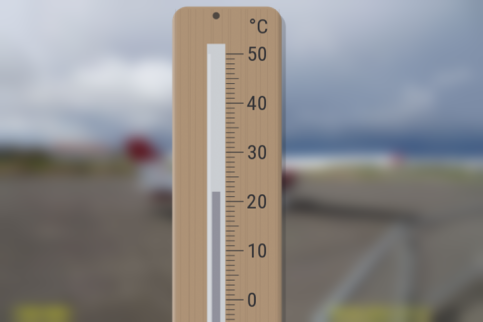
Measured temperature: 22 °C
